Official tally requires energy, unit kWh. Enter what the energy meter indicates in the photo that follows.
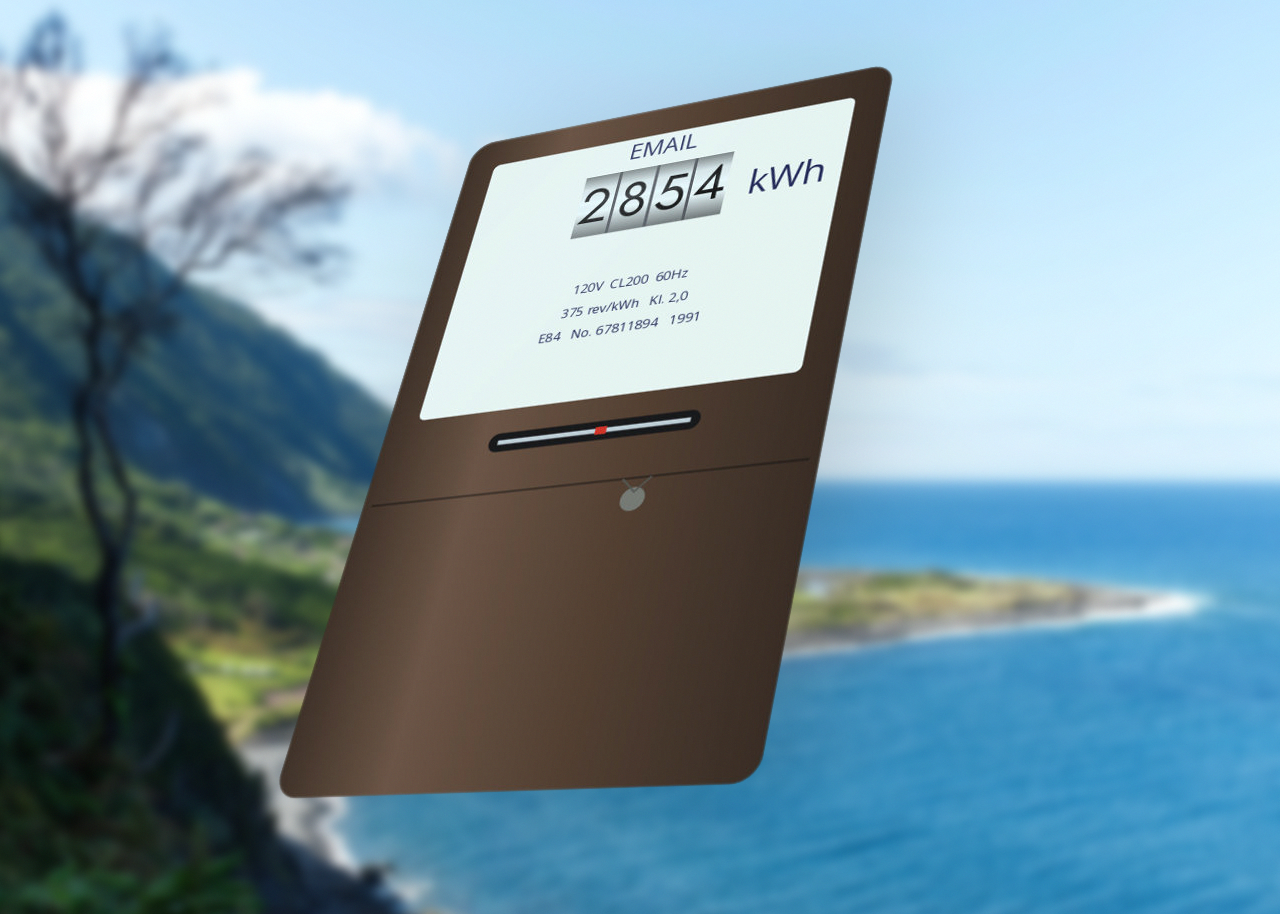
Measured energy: 2854 kWh
